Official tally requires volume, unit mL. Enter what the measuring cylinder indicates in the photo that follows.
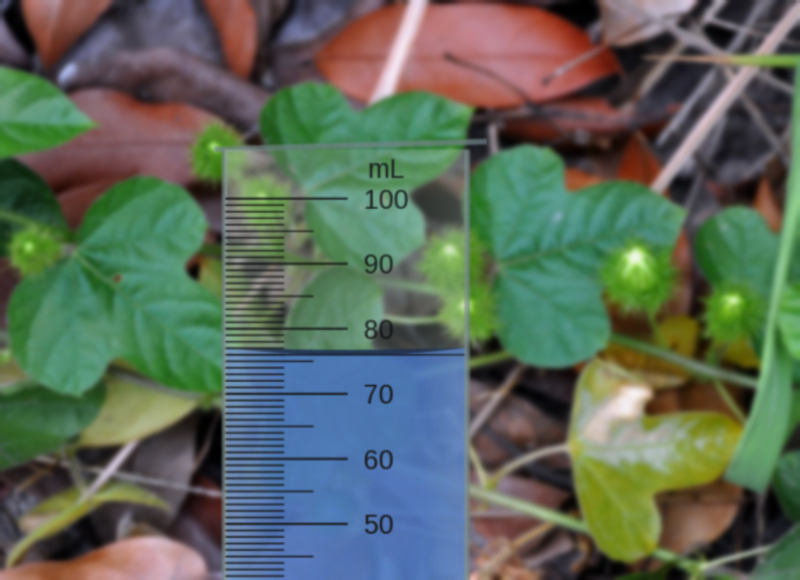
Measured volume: 76 mL
